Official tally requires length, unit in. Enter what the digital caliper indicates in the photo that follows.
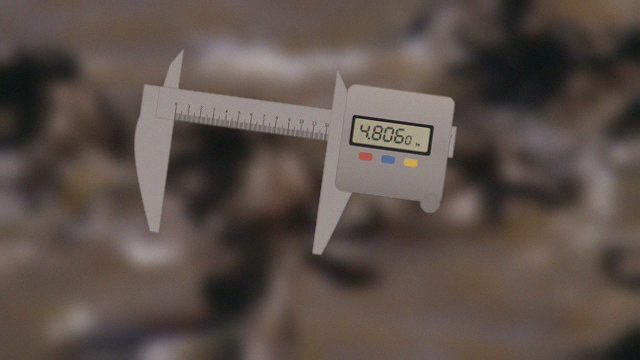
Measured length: 4.8060 in
